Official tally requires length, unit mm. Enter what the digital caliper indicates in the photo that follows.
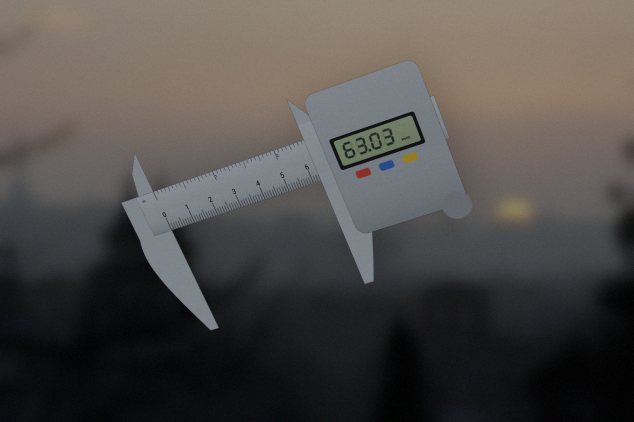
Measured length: 63.03 mm
